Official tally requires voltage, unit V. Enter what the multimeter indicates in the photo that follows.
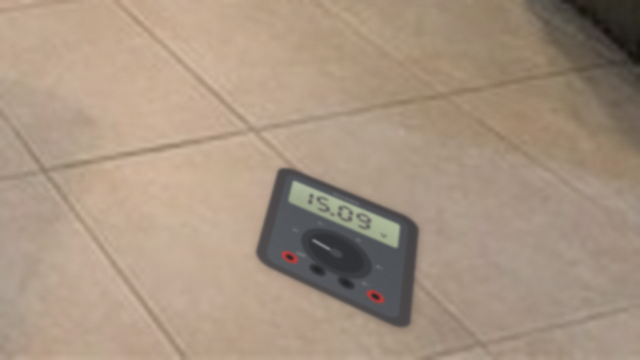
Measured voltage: 15.09 V
